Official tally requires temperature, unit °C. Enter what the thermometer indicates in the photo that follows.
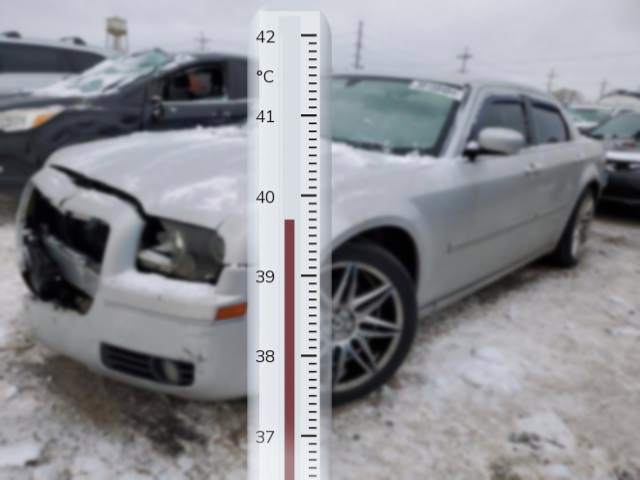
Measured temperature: 39.7 °C
